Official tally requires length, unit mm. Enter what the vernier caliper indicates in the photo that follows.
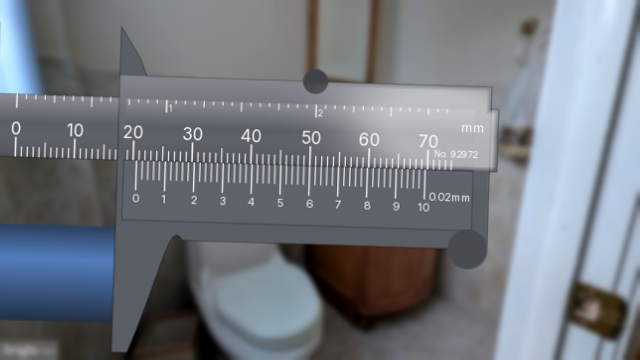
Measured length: 20.6 mm
